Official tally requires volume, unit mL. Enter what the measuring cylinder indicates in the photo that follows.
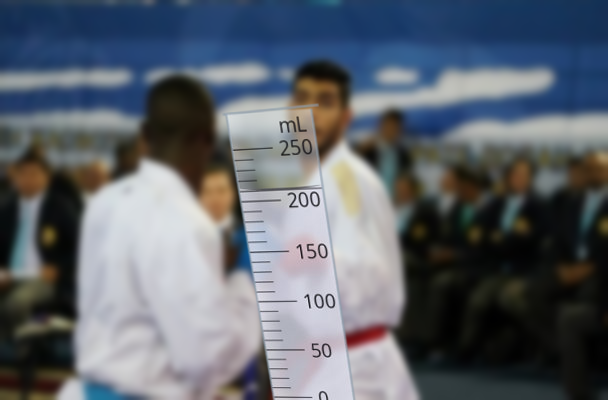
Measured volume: 210 mL
